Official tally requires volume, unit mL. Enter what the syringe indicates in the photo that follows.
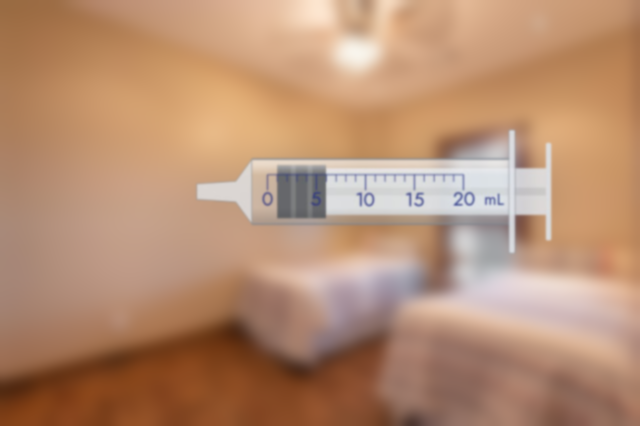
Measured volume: 1 mL
